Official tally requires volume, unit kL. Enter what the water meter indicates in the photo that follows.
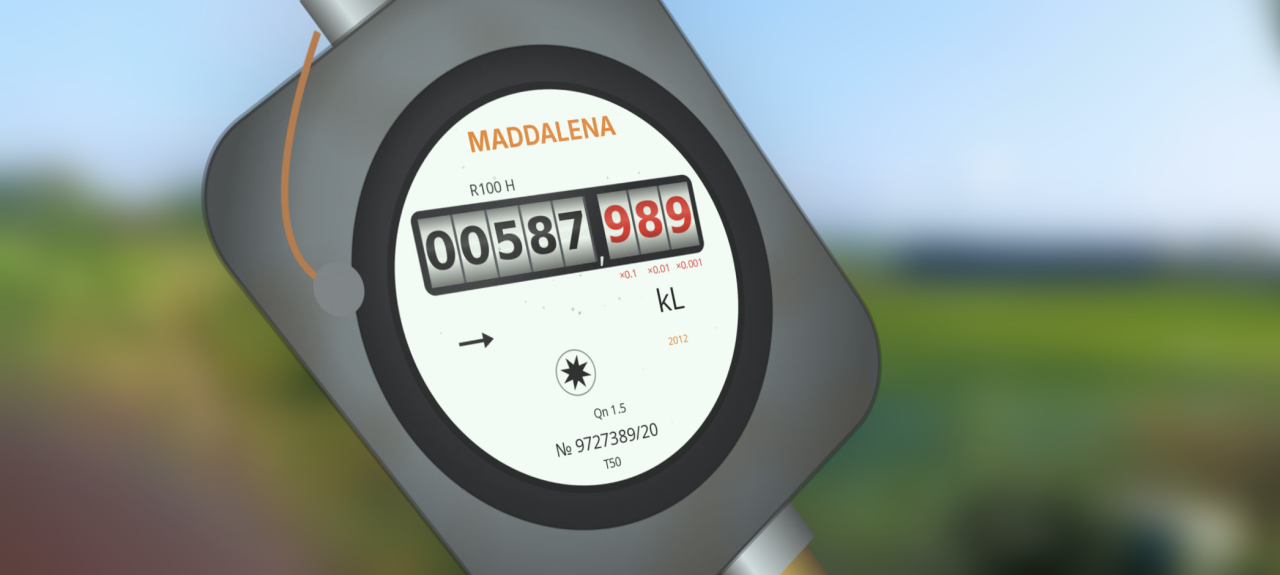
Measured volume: 587.989 kL
